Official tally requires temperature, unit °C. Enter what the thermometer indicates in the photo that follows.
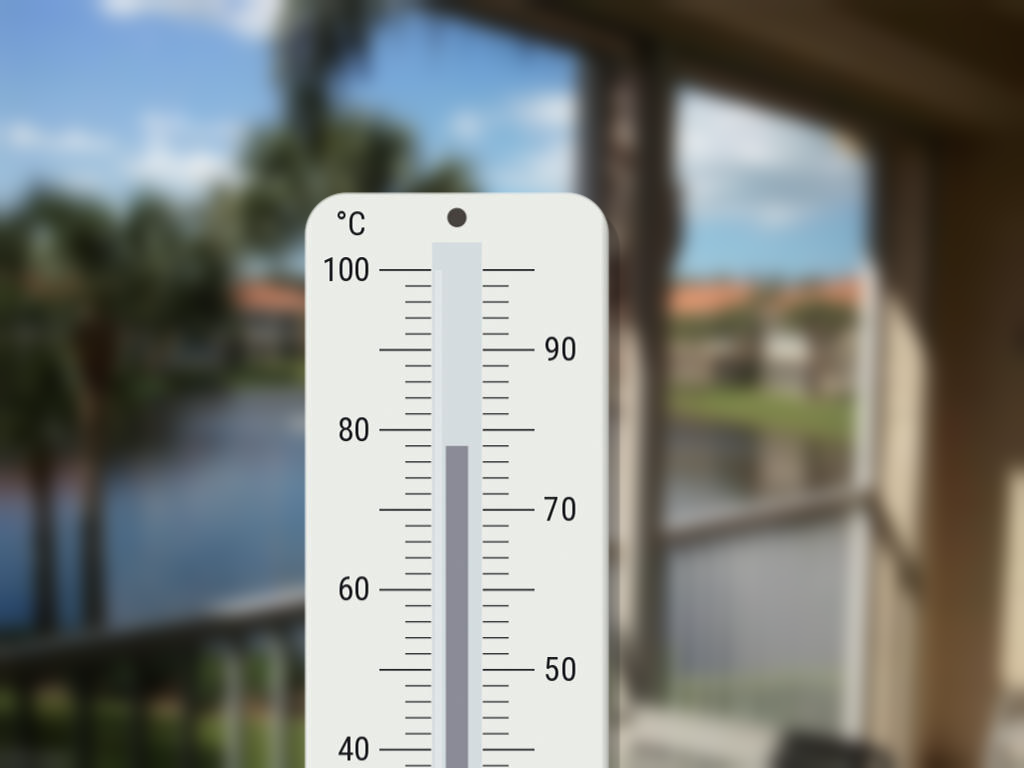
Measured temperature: 78 °C
